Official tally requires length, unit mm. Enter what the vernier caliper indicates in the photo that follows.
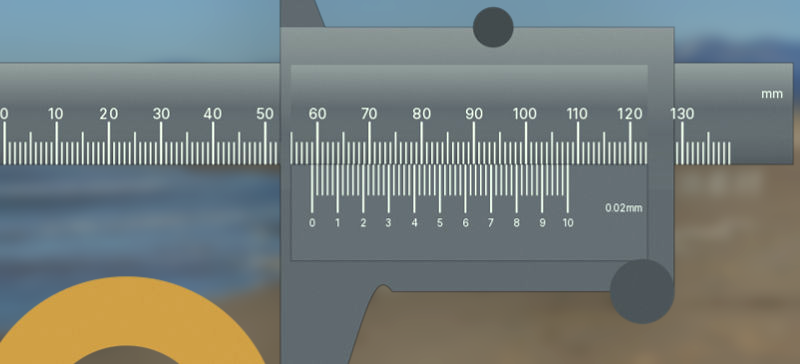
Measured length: 59.0 mm
